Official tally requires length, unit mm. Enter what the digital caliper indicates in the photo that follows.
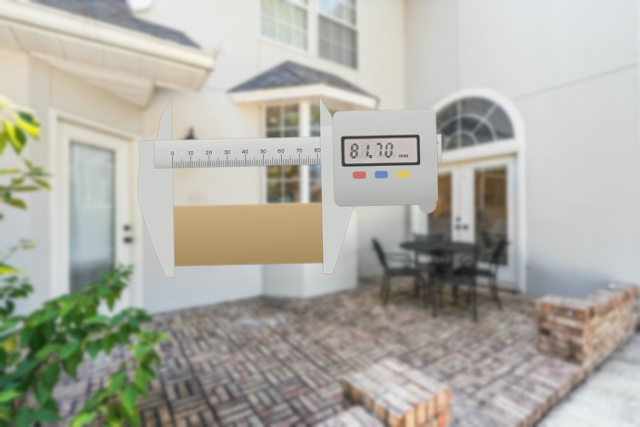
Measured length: 81.70 mm
